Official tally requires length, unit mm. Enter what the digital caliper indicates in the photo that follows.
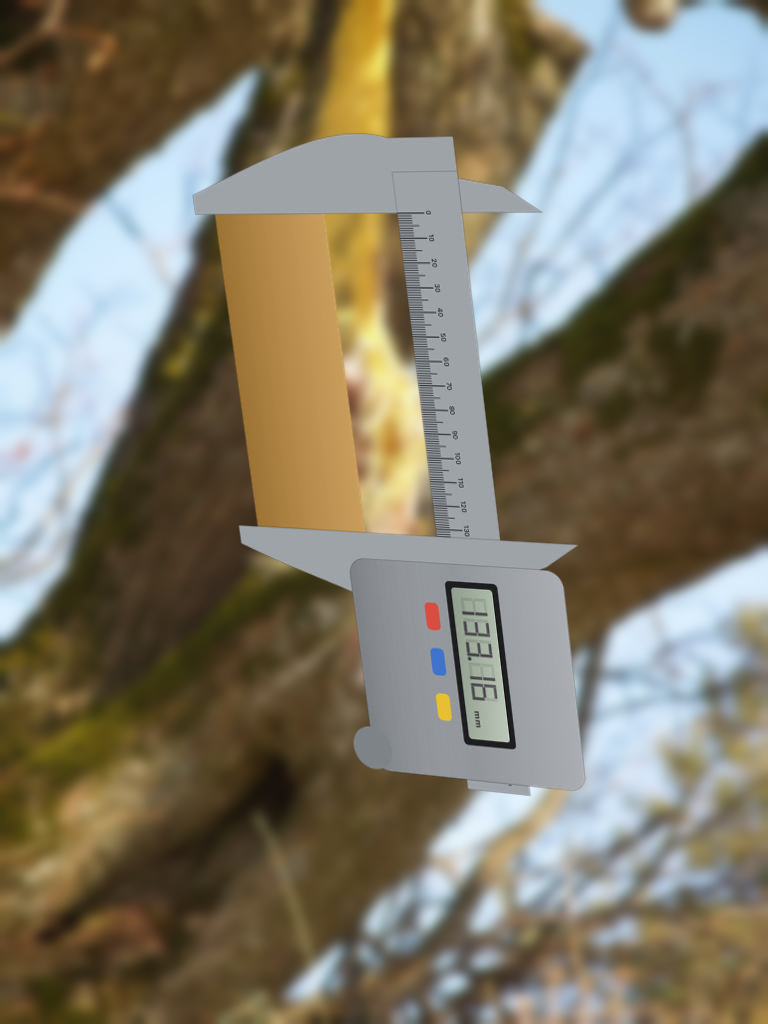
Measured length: 133.16 mm
